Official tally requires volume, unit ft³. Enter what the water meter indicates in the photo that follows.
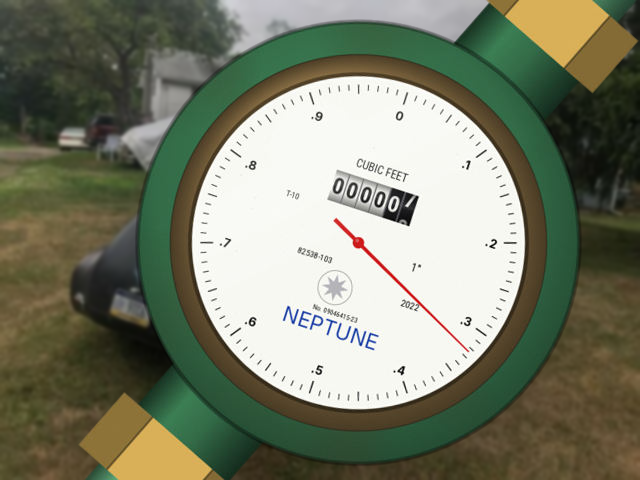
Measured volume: 7.32 ft³
